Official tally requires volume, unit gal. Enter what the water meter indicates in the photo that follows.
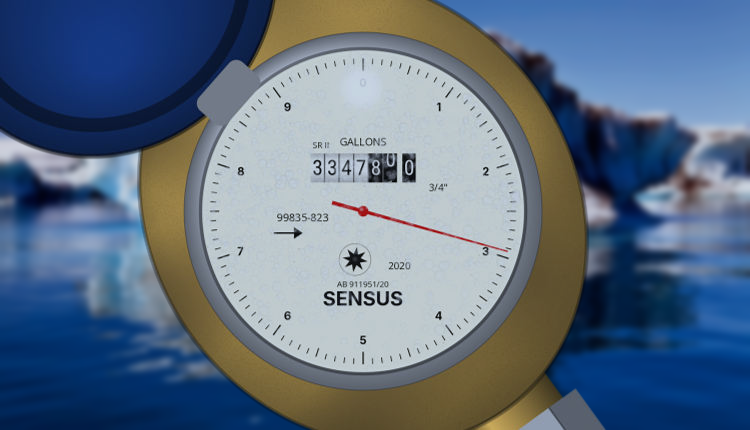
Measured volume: 3347802.9 gal
